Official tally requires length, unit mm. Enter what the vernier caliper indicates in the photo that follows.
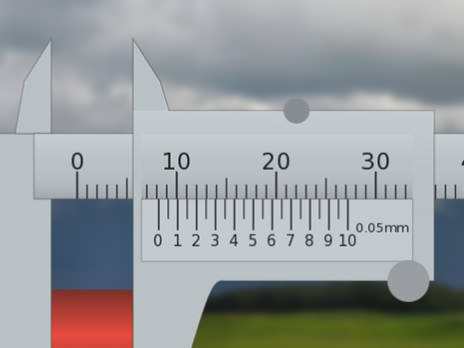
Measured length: 8.2 mm
